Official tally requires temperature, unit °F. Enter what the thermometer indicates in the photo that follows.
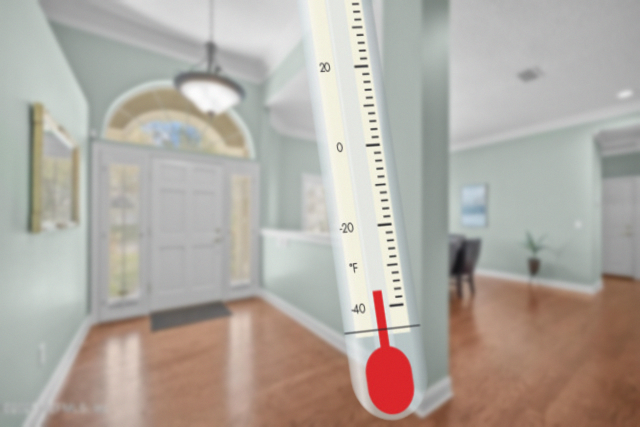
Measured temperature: -36 °F
